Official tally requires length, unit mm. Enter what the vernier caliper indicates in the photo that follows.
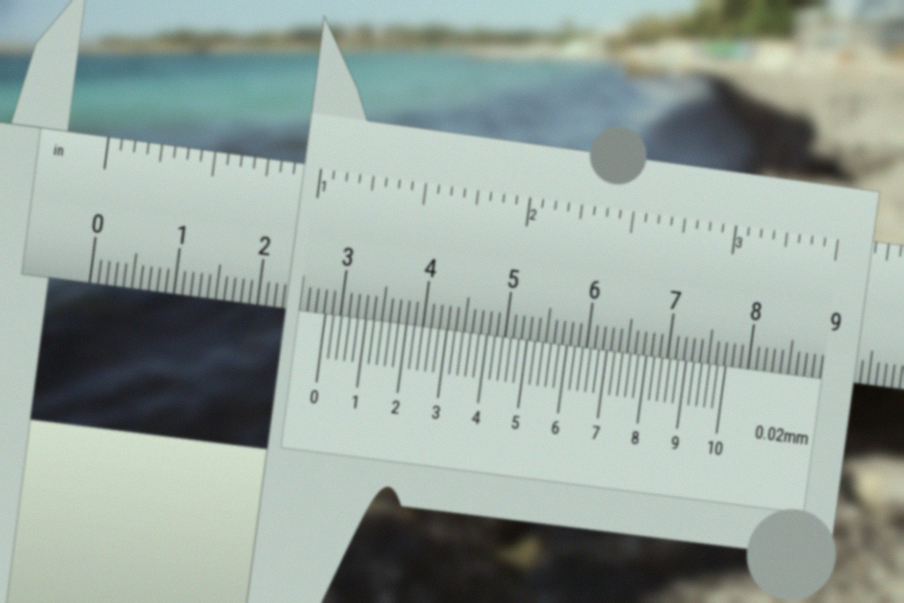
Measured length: 28.2 mm
